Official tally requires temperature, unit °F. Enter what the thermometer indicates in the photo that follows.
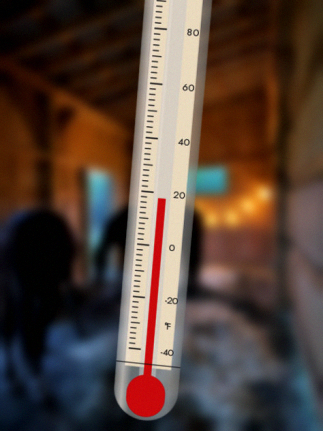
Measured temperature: 18 °F
